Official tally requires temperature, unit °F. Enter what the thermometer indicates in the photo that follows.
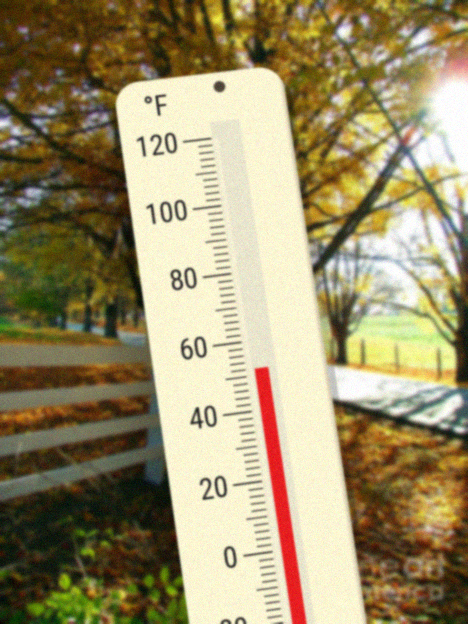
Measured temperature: 52 °F
